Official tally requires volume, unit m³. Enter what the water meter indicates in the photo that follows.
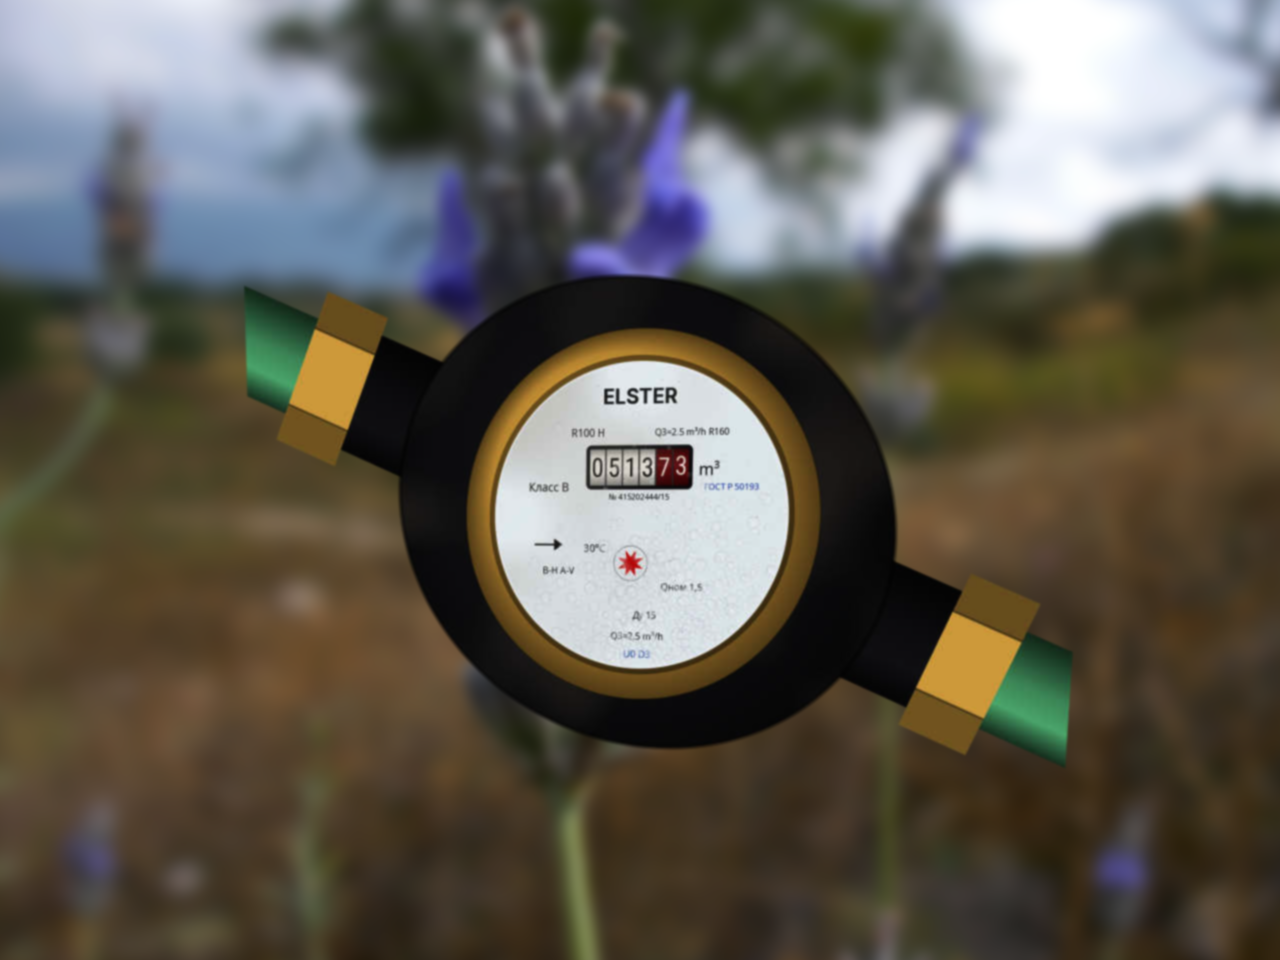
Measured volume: 513.73 m³
